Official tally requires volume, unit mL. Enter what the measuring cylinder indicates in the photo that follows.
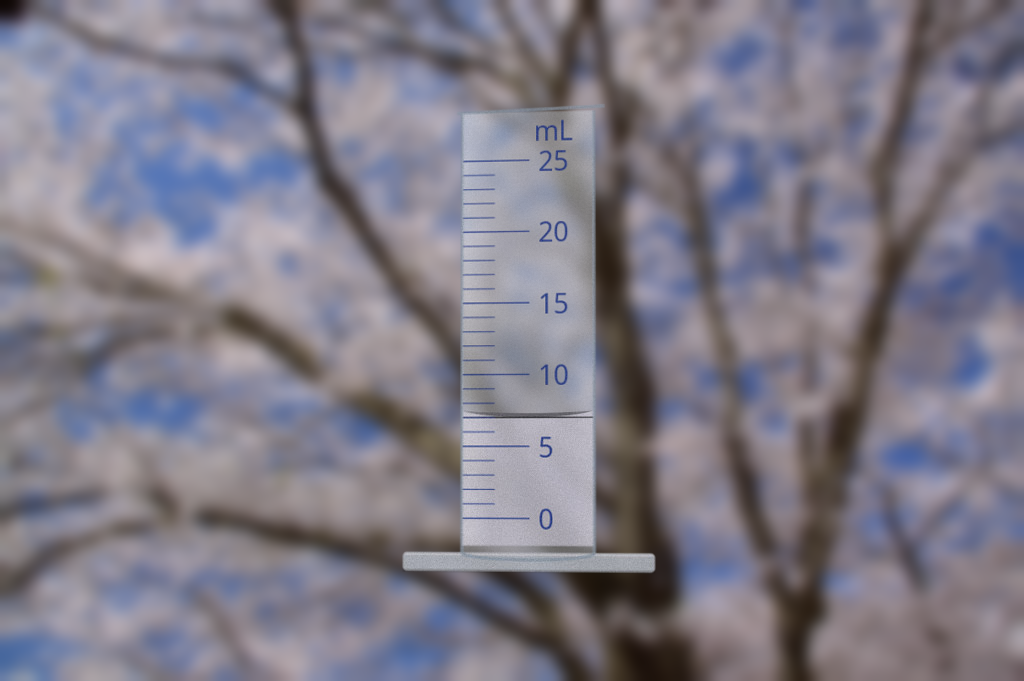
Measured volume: 7 mL
